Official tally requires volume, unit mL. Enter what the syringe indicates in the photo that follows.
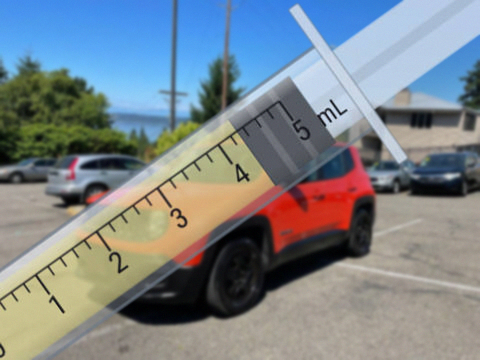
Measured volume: 4.3 mL
